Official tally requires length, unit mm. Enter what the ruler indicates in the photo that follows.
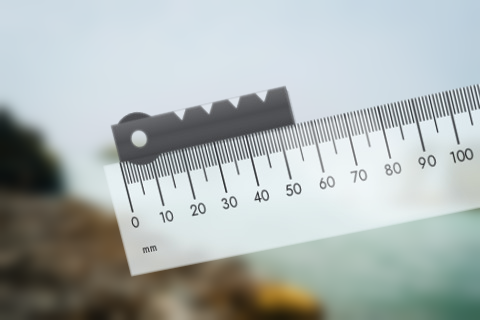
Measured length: 55 mm
